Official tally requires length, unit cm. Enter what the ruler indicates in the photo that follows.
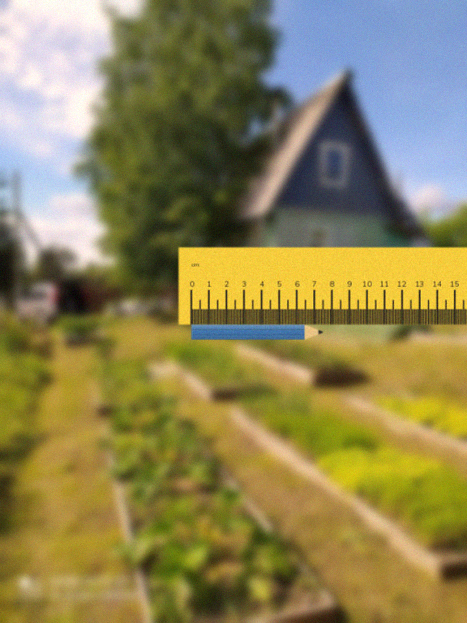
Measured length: 7.5 cm
